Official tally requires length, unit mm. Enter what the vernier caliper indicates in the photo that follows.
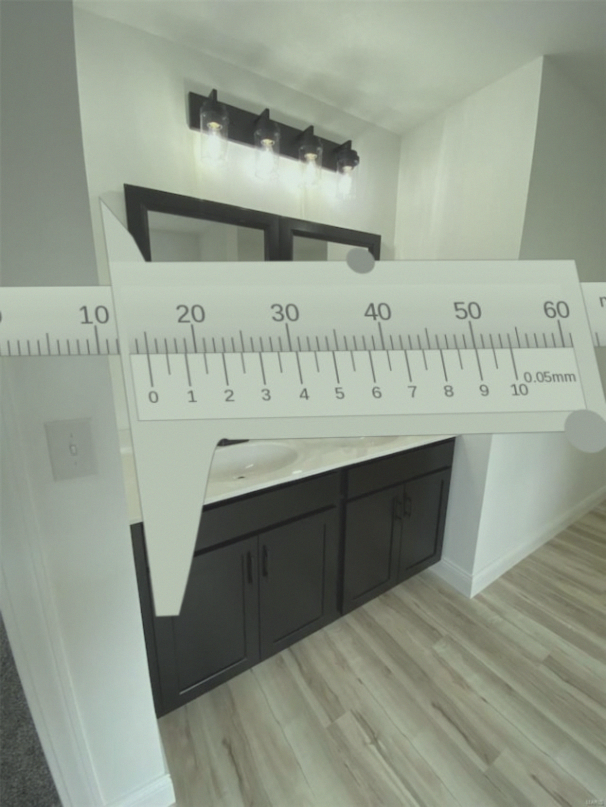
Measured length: 15.0 mm
